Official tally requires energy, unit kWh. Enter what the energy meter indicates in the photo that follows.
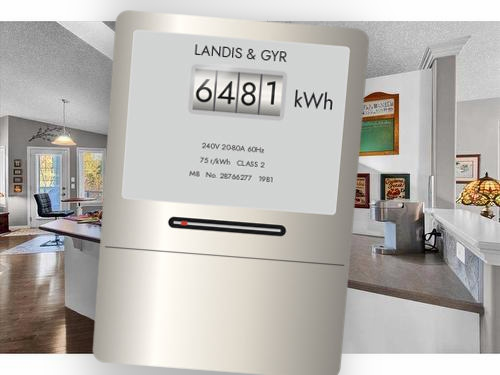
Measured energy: 6481 kWh
